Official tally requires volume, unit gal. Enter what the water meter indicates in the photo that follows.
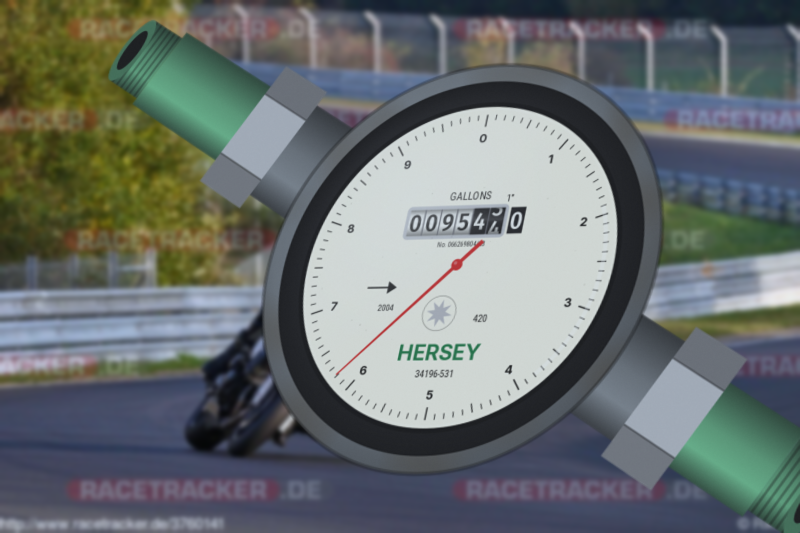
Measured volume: 95436.2 gal
